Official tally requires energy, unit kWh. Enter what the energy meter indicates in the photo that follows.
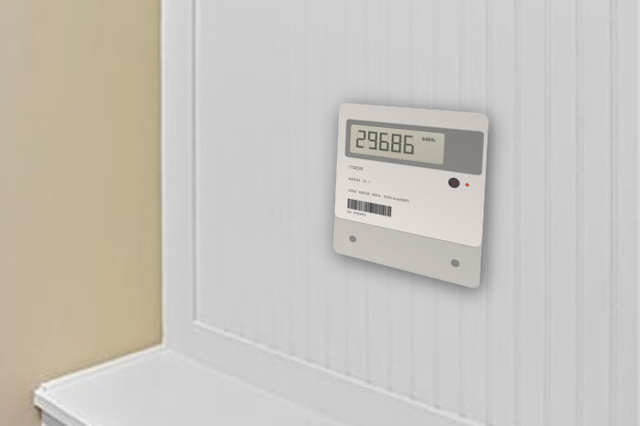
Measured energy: 29686 kWh
